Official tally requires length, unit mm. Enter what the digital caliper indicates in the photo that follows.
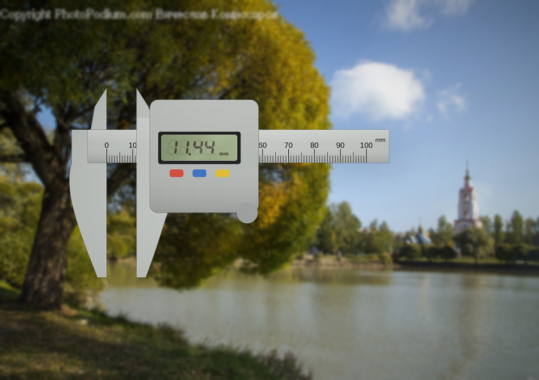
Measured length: 11.44 mm
